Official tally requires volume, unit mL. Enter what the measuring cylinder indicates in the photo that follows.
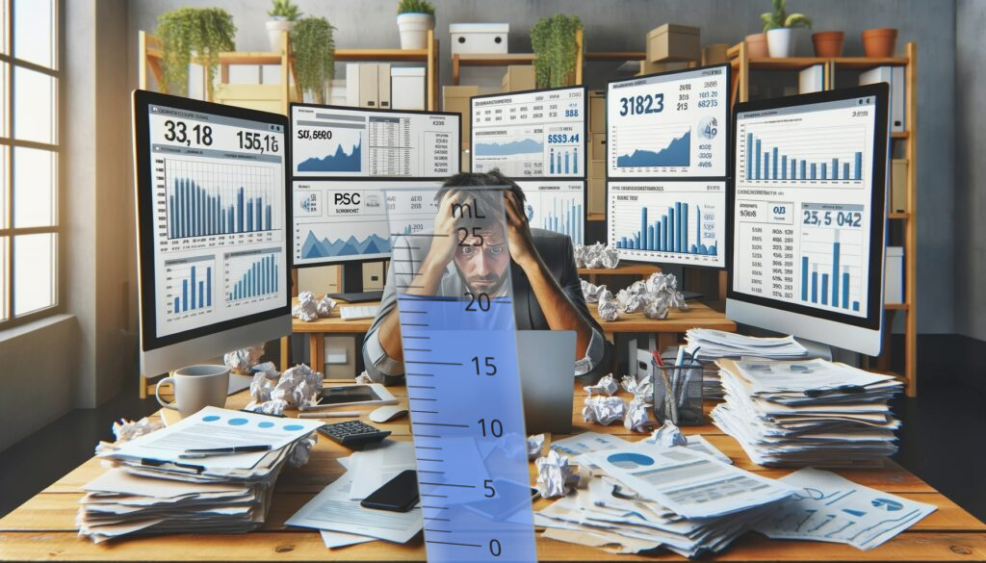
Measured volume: 20 mL
